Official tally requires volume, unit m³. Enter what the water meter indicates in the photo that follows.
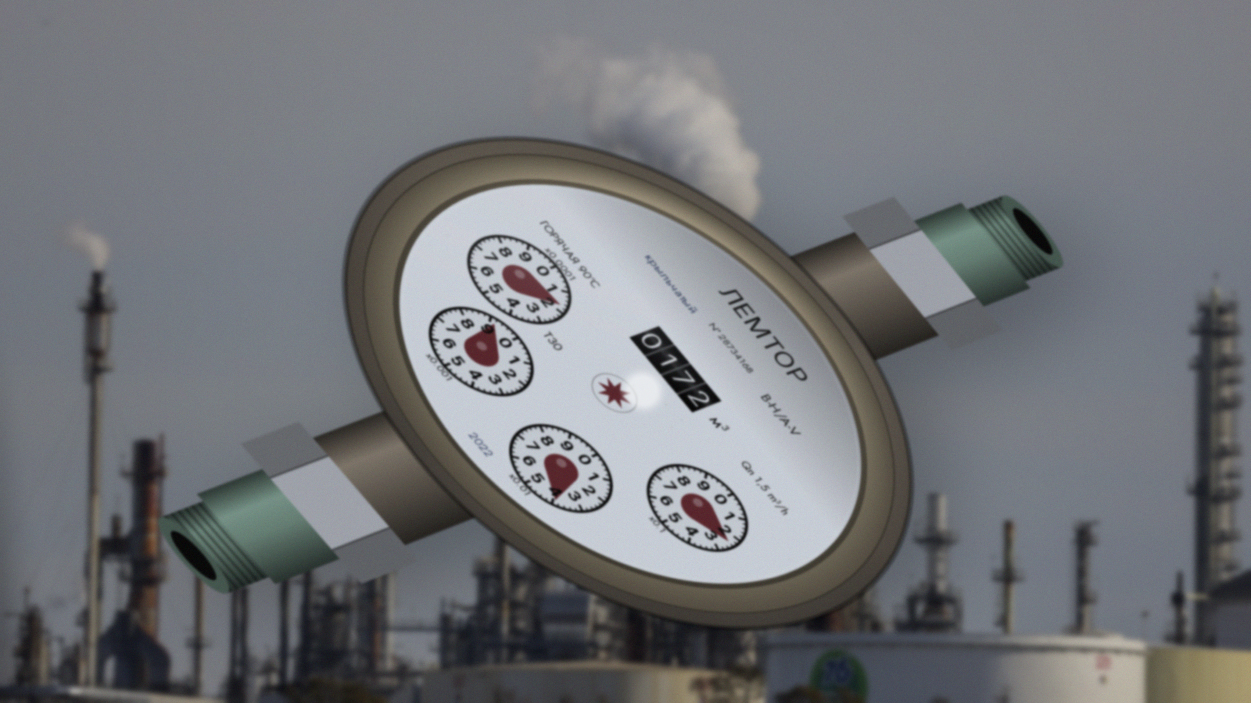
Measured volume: 172.2391 m³
